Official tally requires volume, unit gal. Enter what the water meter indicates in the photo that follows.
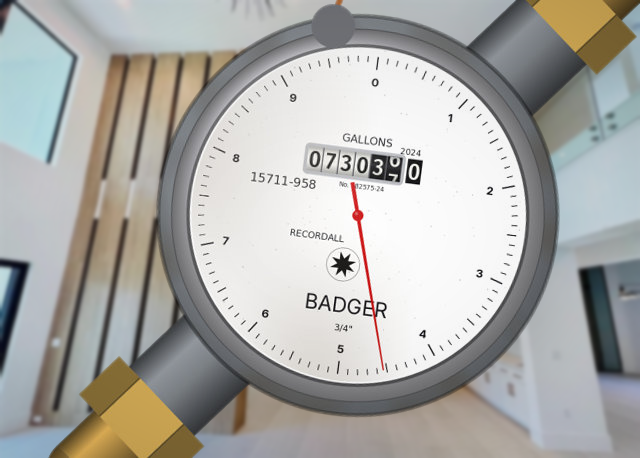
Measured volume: 730364.5 gal
